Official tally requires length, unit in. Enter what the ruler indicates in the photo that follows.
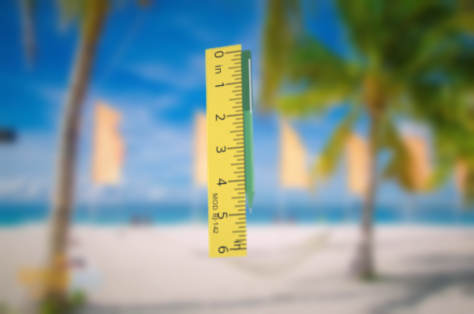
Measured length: 5 in
